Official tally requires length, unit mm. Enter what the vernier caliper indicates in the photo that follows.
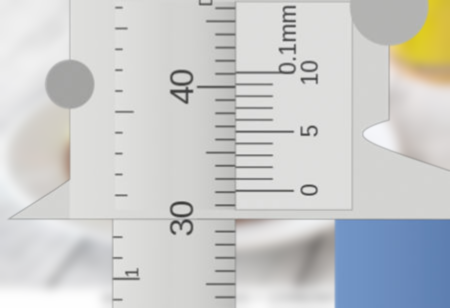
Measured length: 32.1 mm
